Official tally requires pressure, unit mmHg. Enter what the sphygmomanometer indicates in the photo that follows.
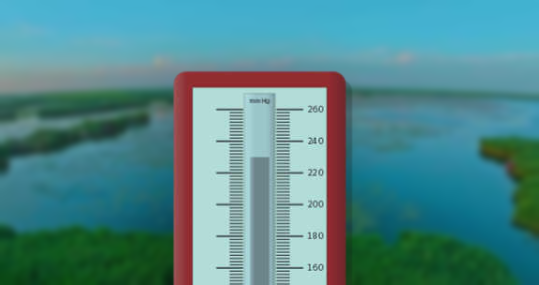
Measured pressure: 230 mmHg
